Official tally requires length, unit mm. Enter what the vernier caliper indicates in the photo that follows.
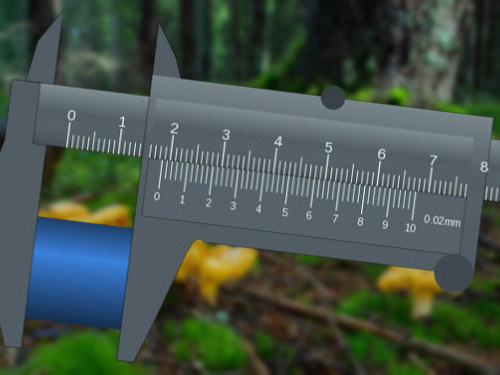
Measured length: 18.5 mm
